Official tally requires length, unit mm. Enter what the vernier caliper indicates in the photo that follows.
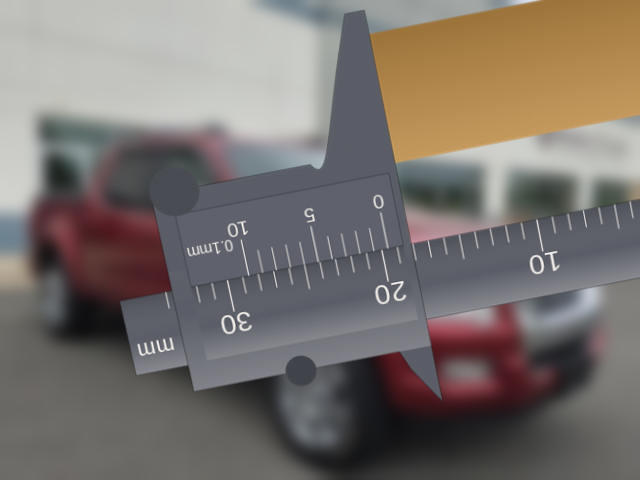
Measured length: 19.6 mm
